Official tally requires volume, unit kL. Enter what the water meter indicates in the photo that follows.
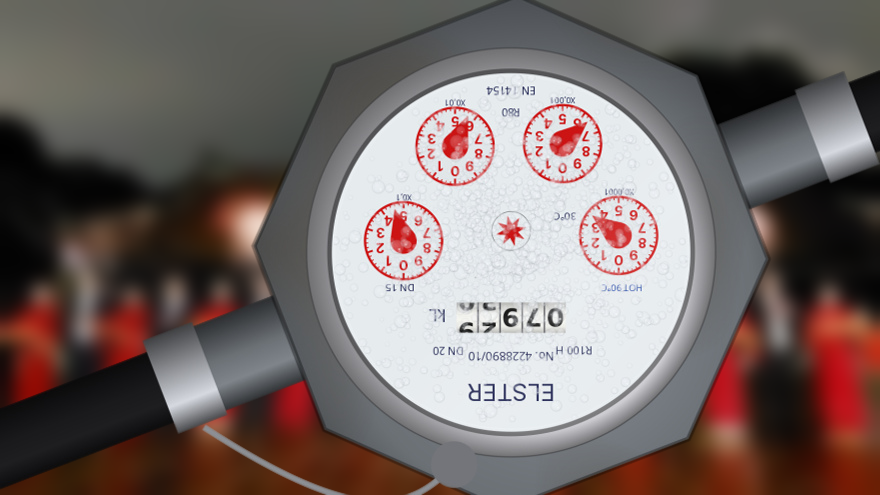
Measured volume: 7929.4563 kL
